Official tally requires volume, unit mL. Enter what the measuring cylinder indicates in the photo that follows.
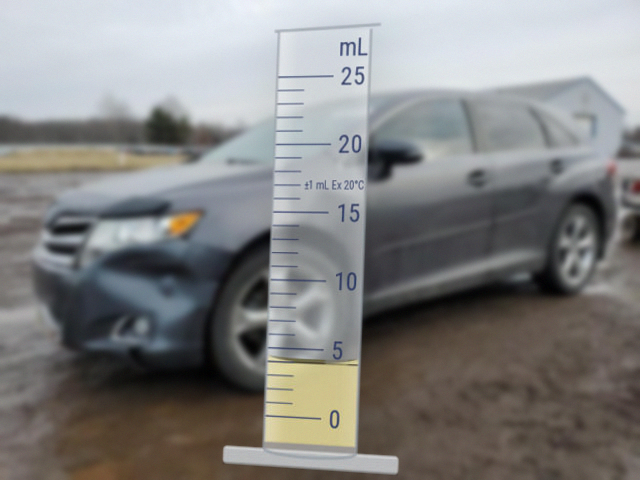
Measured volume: 4 mL
